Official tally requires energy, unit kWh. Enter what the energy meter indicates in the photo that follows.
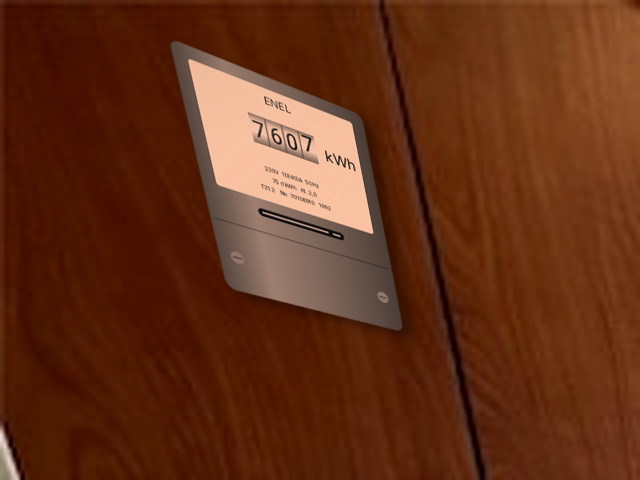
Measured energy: 7607 kWh
